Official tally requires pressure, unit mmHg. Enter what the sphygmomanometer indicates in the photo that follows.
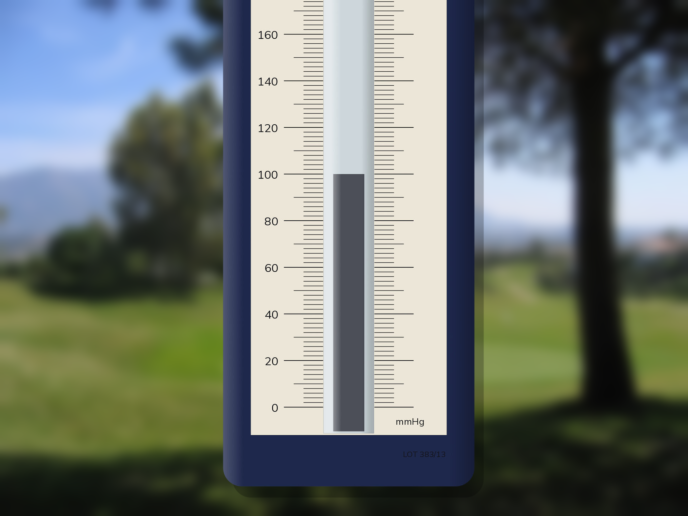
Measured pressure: 100 mmHg
